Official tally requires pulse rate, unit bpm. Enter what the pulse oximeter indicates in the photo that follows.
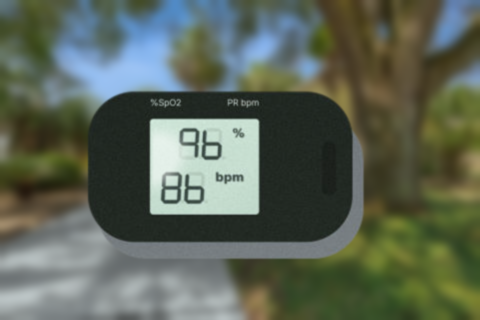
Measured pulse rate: 86 bpm
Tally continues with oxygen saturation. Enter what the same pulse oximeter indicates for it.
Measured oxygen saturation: 96 %
